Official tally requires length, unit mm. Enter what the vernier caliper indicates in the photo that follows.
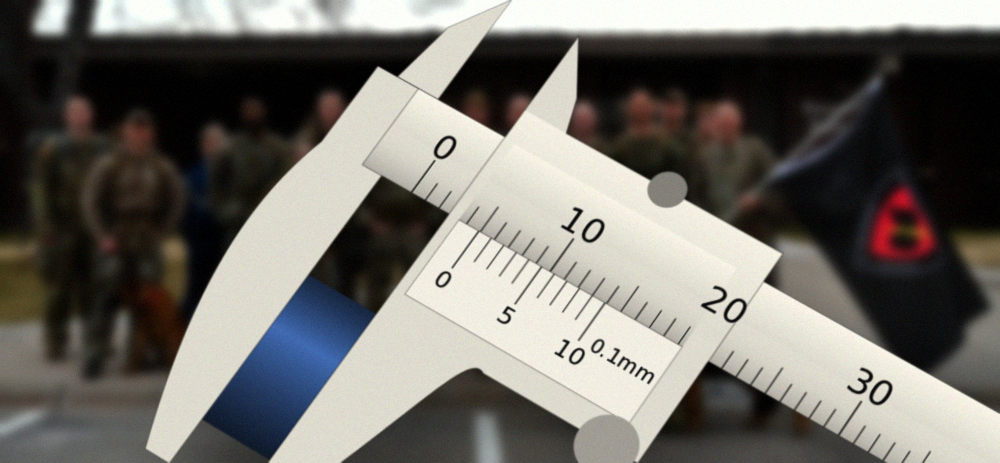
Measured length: 4.9 mm
